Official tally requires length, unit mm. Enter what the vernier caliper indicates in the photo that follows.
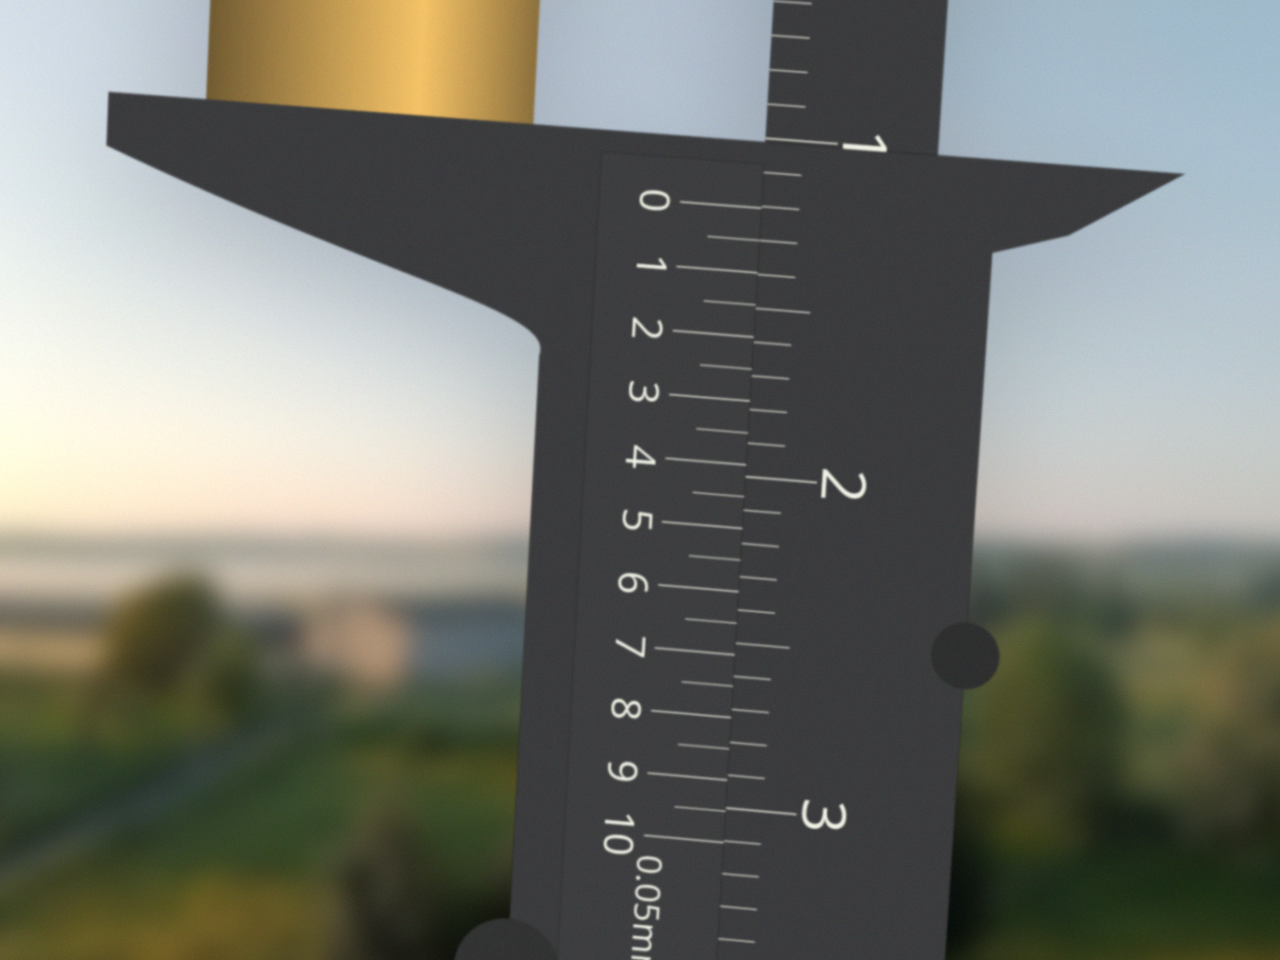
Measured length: 12.05 mm
